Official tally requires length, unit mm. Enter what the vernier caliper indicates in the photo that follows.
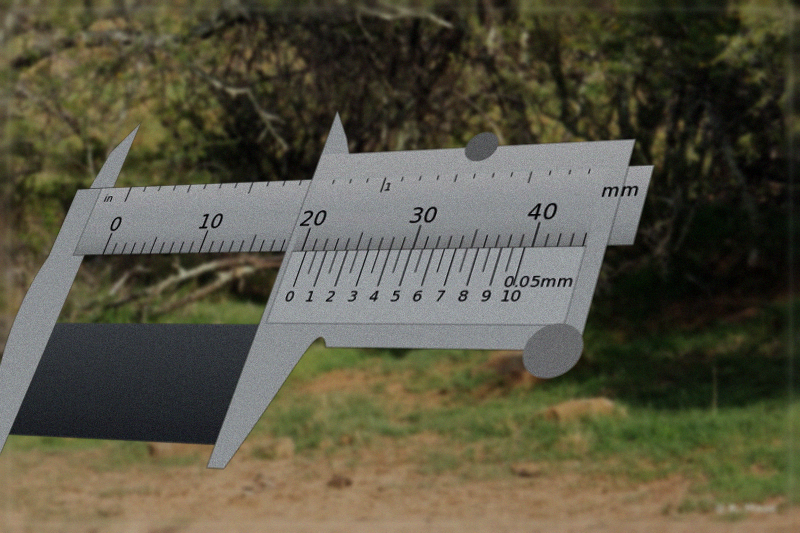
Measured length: 20.4 mm
